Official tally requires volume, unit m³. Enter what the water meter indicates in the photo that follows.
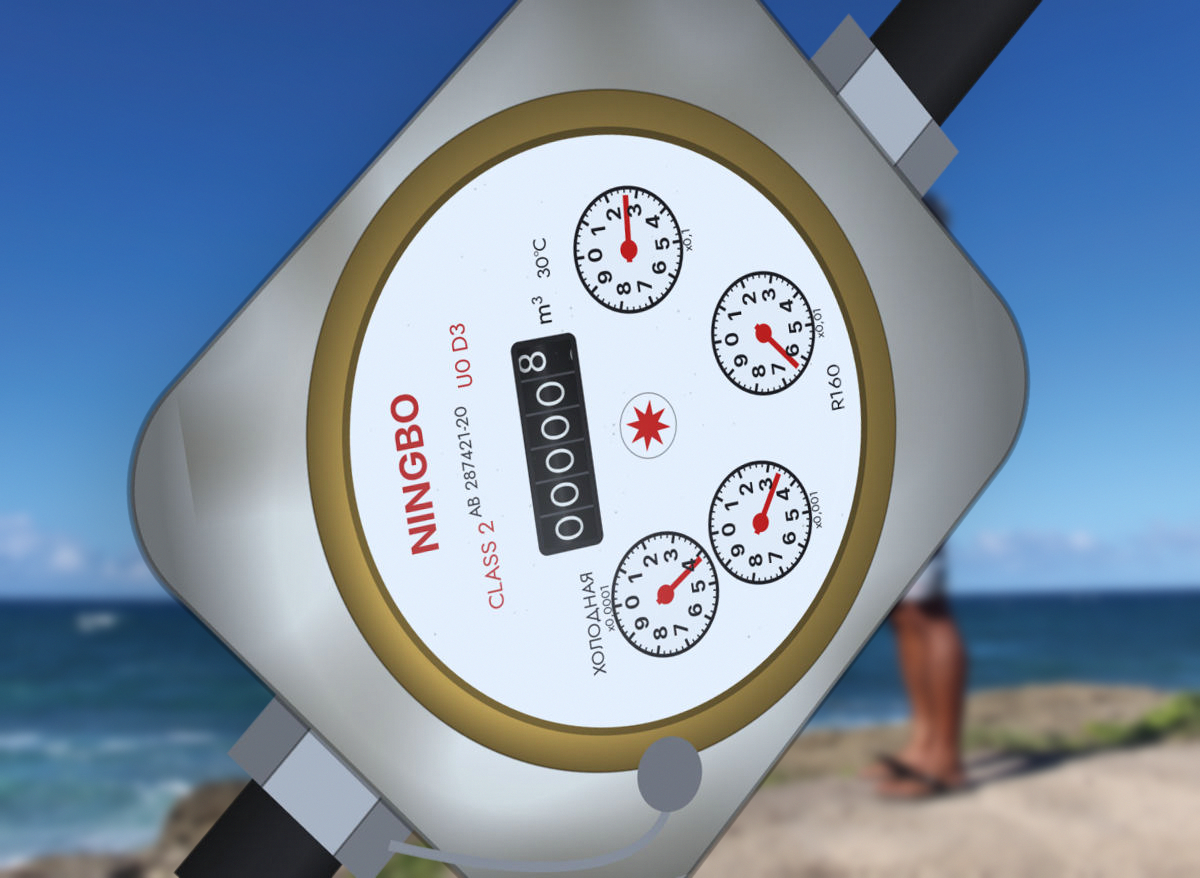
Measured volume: 8.2634 m³
